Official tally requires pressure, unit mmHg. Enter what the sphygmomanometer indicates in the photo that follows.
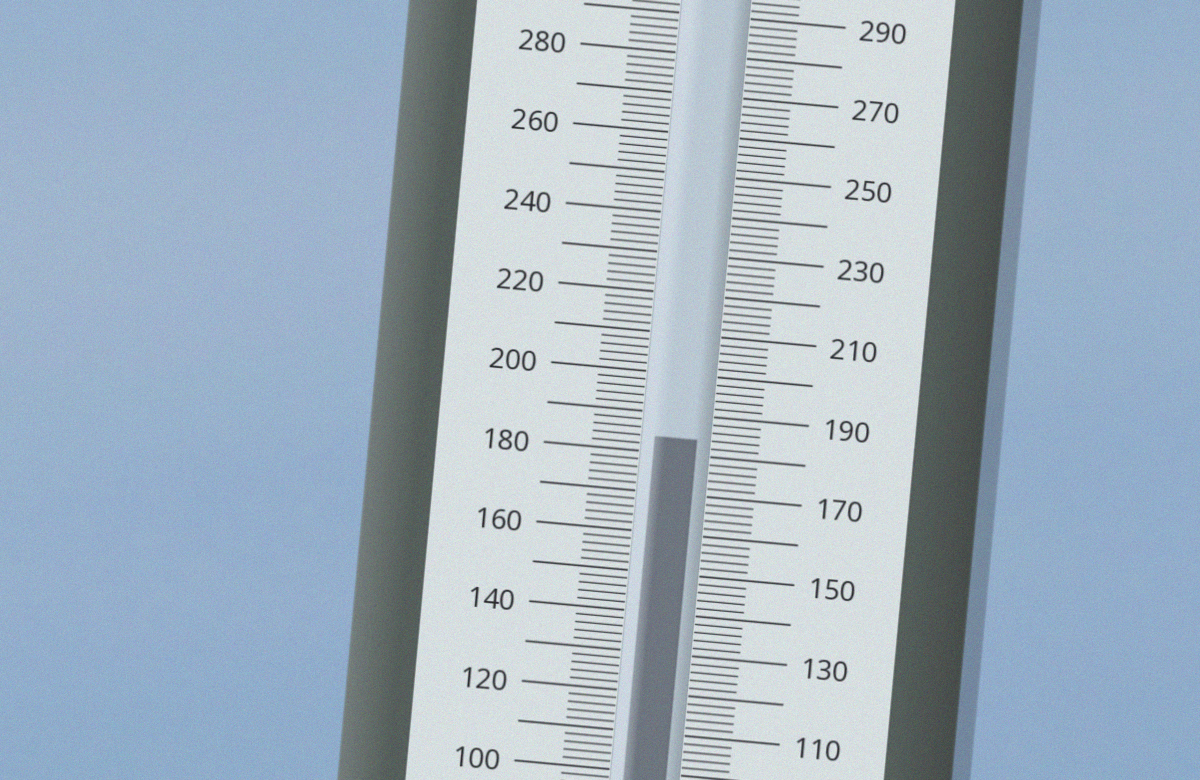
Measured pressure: 184 mmHg
